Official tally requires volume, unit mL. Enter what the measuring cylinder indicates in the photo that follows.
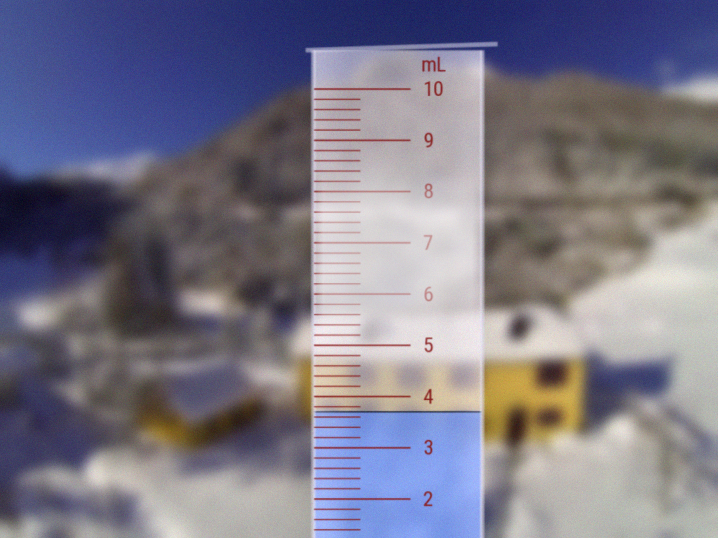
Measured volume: 3.7 mL
